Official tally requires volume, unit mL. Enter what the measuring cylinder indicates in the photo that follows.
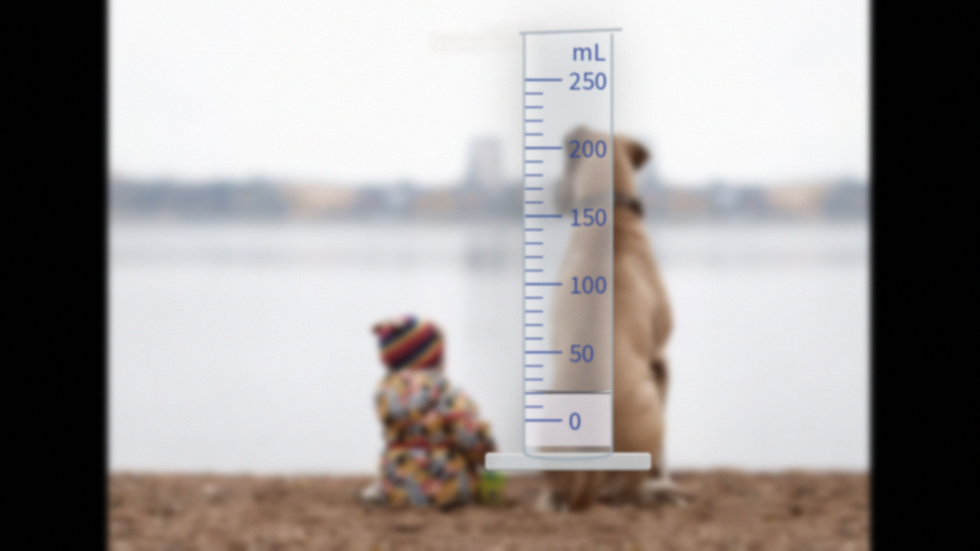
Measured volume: 20 mL
